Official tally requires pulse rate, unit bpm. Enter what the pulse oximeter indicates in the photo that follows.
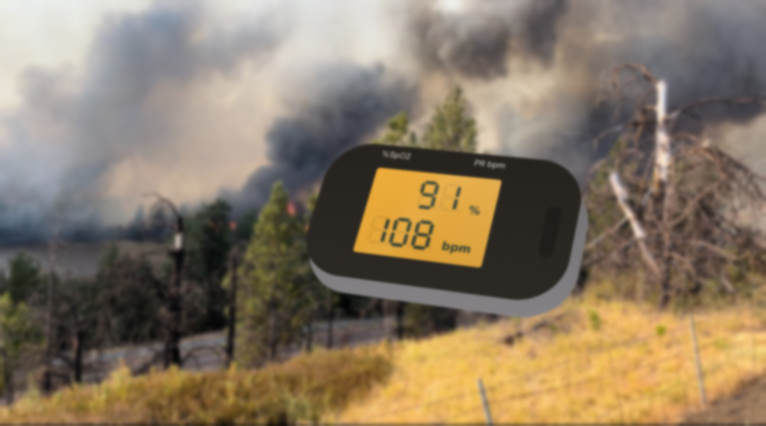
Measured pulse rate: 108 bpm
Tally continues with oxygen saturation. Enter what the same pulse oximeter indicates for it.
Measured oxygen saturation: 91 %
